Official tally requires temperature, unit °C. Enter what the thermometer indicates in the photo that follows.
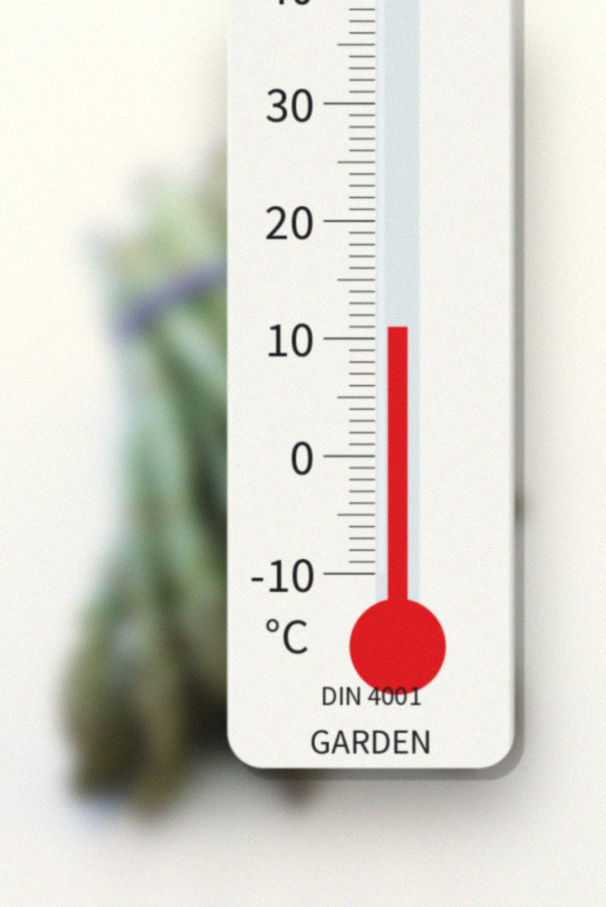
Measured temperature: 11 °C
